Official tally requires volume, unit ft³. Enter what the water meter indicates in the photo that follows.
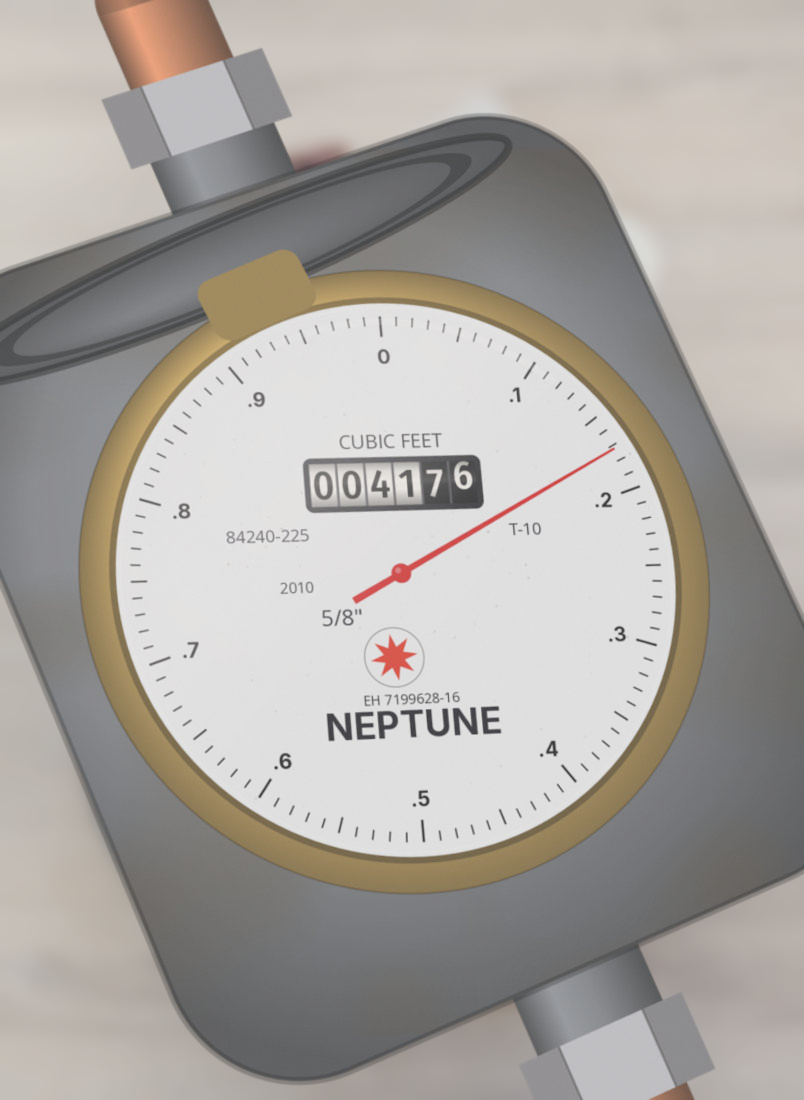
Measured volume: 4176.17 ft³
